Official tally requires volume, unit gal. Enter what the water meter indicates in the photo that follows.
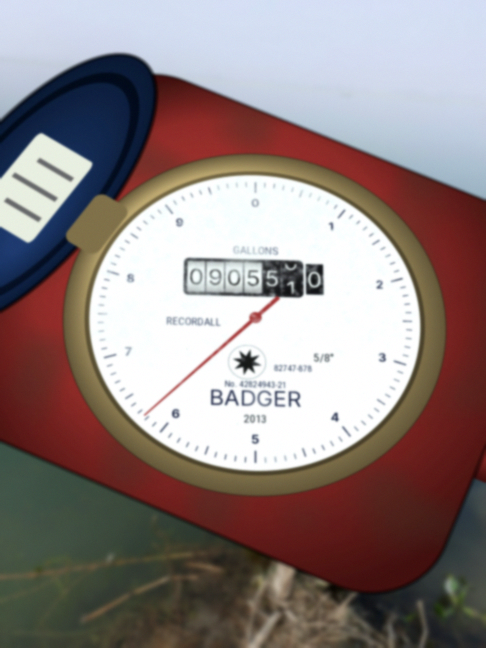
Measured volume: 905506.2 gal
